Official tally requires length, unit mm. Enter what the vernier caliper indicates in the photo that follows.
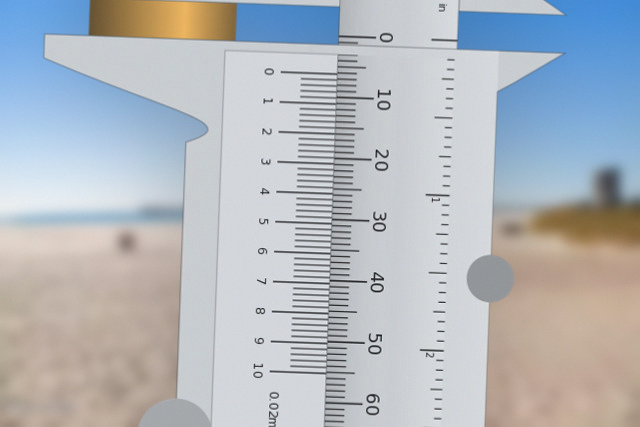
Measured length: 6.2 mm
